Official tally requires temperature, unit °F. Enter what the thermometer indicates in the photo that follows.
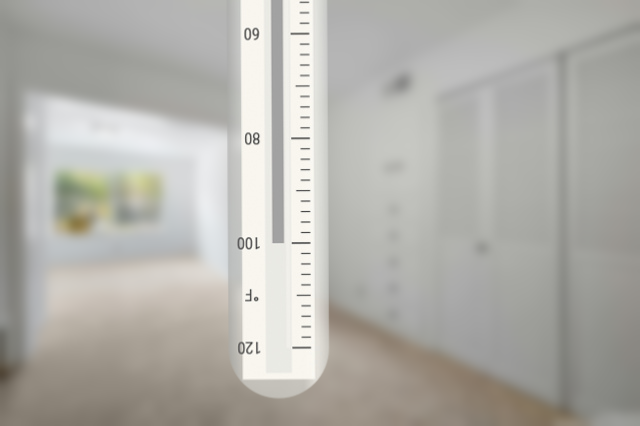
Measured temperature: 100 °F
